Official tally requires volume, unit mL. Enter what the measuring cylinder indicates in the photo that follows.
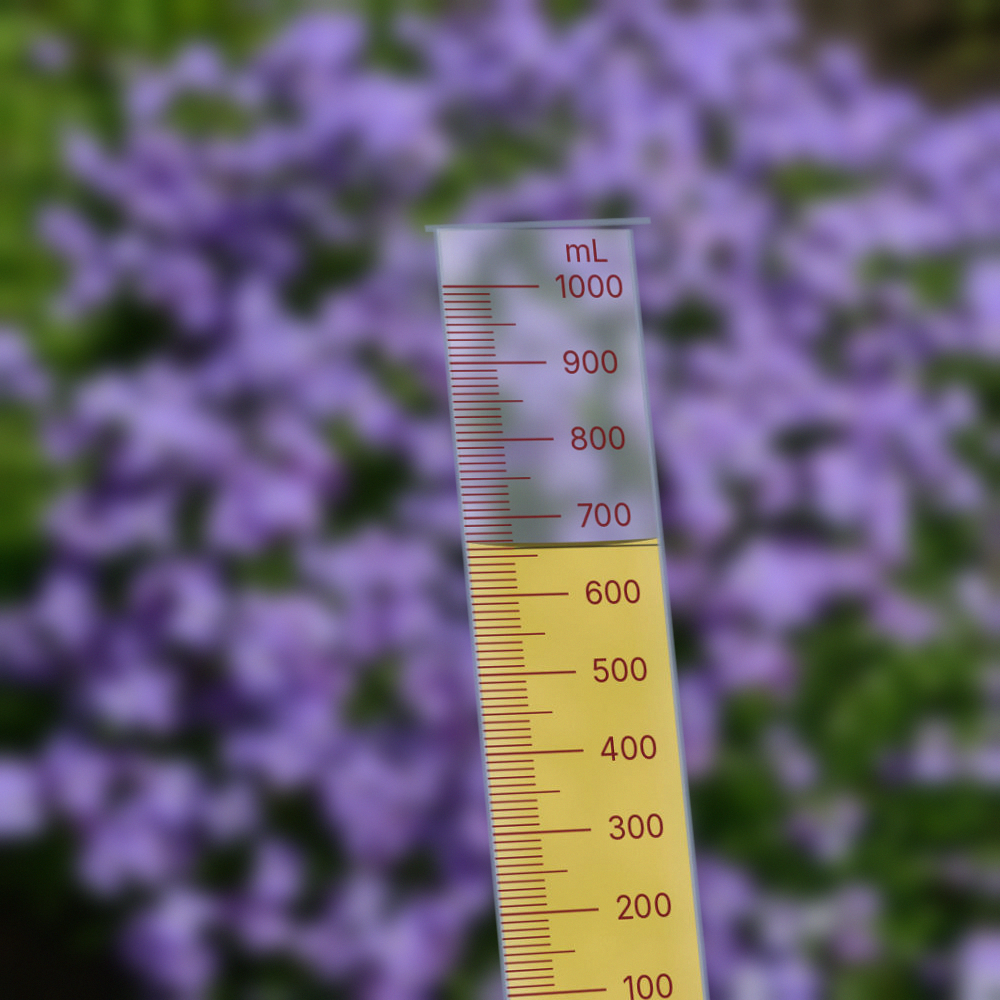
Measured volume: 660 mL
